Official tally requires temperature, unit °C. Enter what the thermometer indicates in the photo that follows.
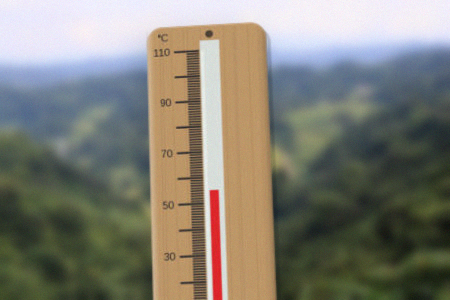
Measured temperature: 55 °C
